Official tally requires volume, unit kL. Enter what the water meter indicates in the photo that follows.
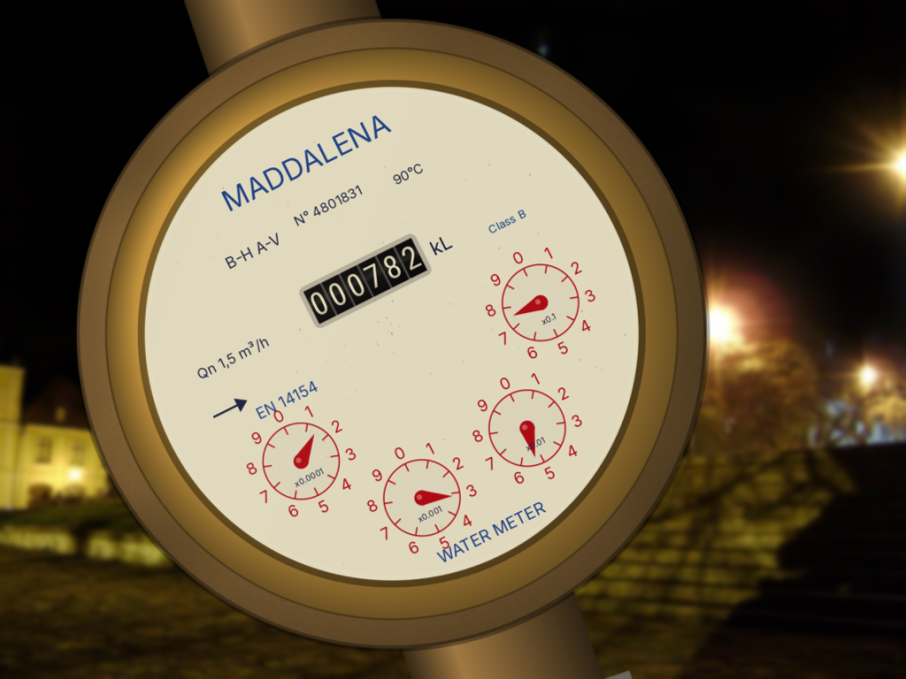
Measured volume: 782.7531 kL
